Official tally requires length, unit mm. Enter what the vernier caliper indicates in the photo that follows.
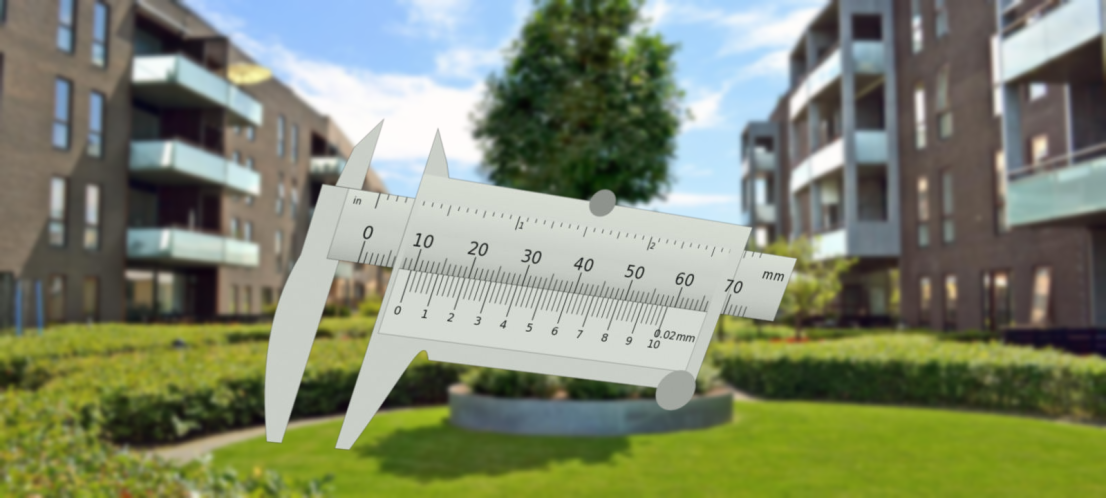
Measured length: 9.5 mm
